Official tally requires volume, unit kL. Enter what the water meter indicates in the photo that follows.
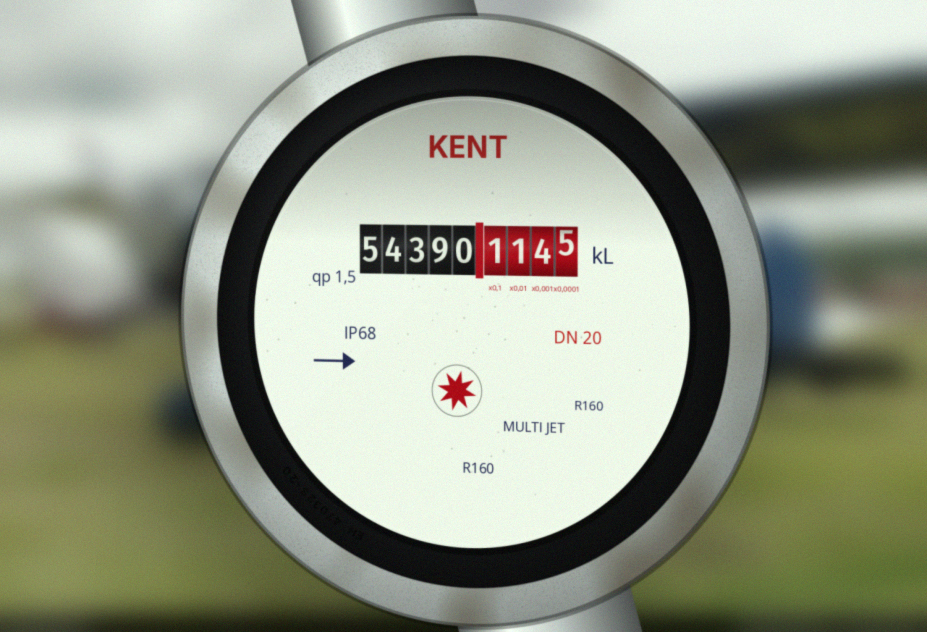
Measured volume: 54390.1145 kL
